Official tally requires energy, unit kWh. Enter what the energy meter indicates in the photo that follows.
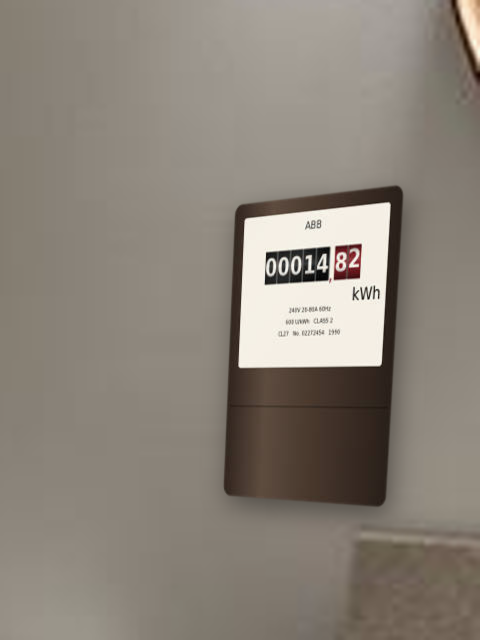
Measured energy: 14.82 kWh
